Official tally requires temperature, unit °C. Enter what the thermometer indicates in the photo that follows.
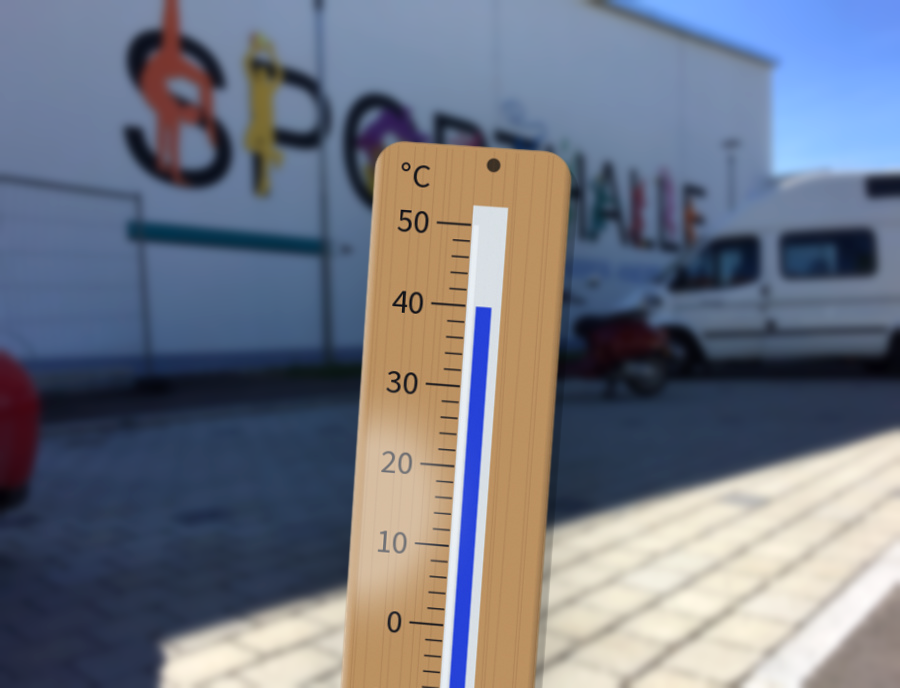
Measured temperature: 40 °C
